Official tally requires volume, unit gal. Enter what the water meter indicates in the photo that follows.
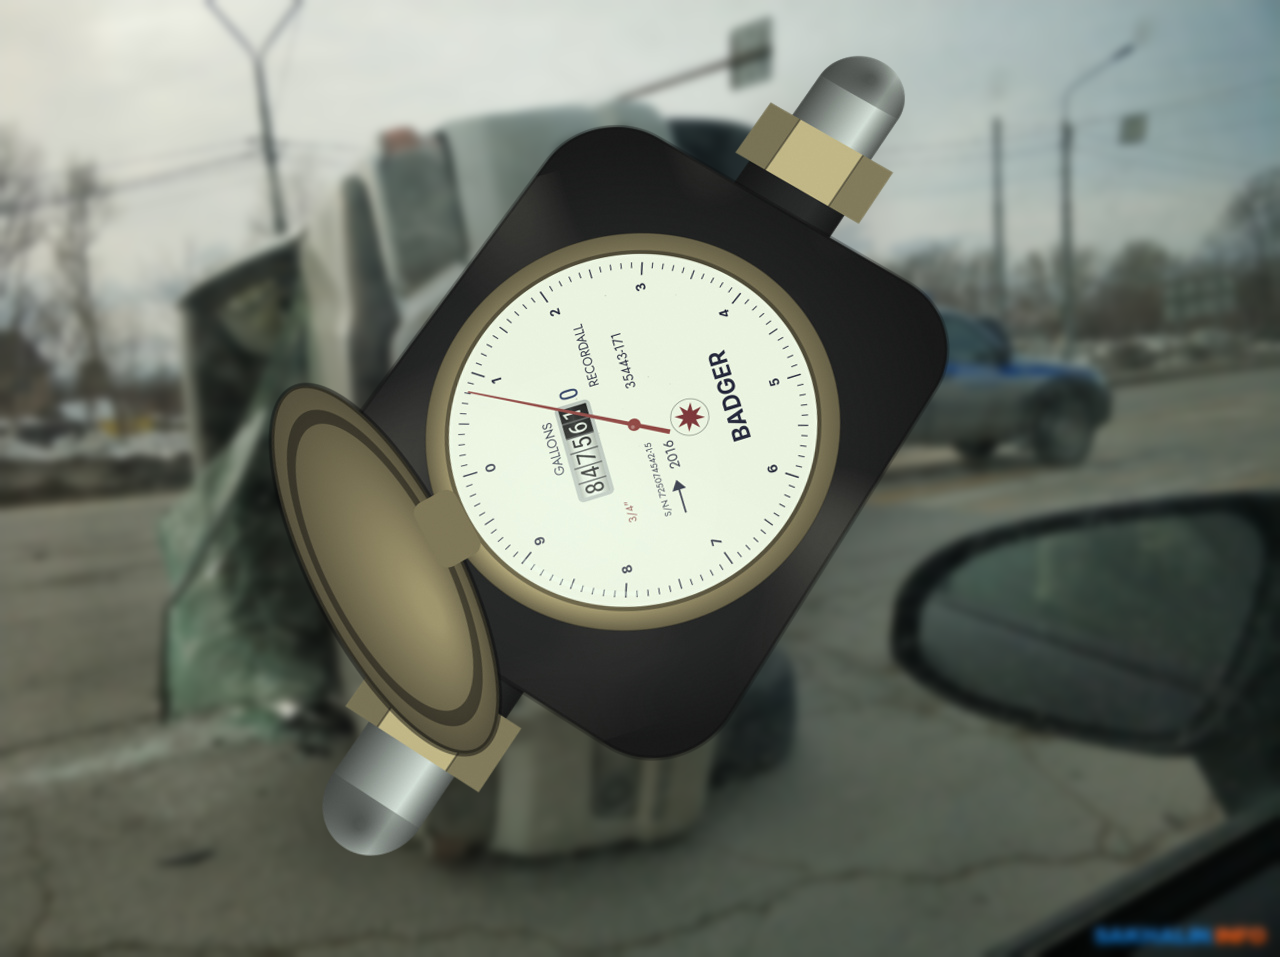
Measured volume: 8475610.8 gal
